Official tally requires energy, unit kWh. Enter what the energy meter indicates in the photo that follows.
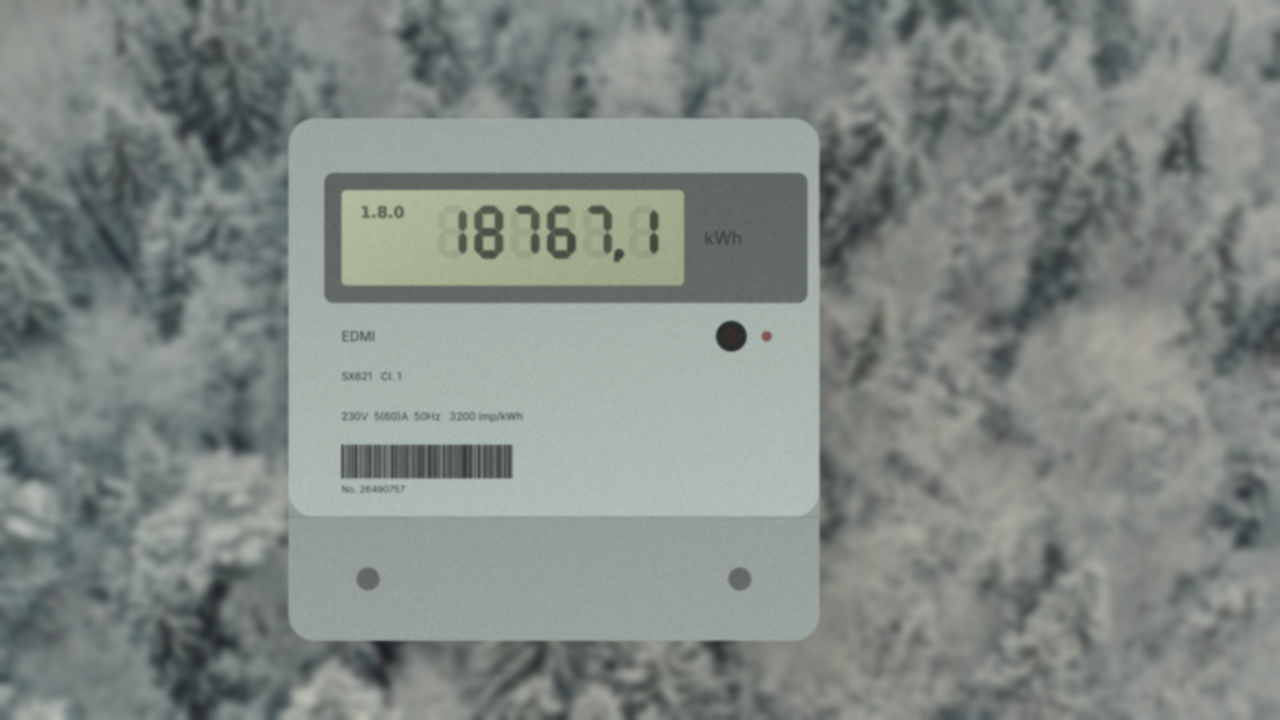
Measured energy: 18767.1 kWh
